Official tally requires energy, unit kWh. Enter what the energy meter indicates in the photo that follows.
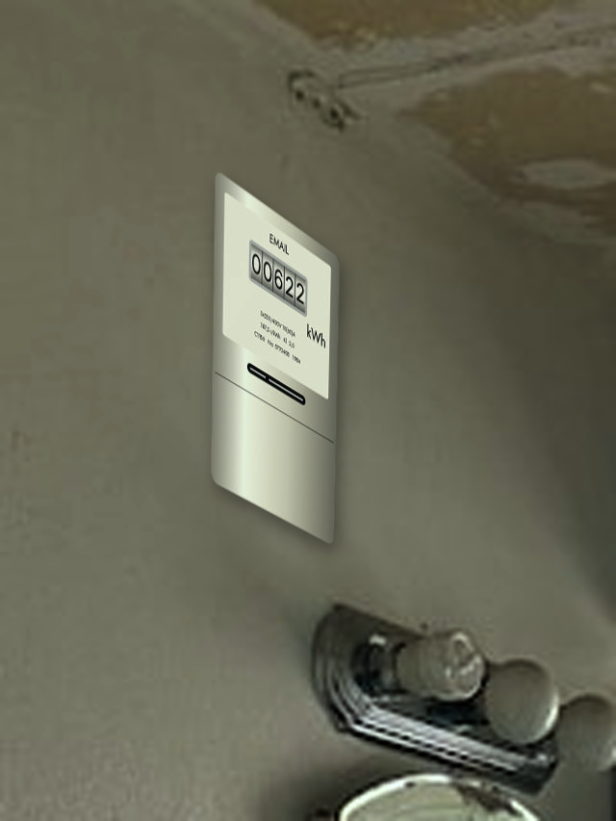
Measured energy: 622 kWh
